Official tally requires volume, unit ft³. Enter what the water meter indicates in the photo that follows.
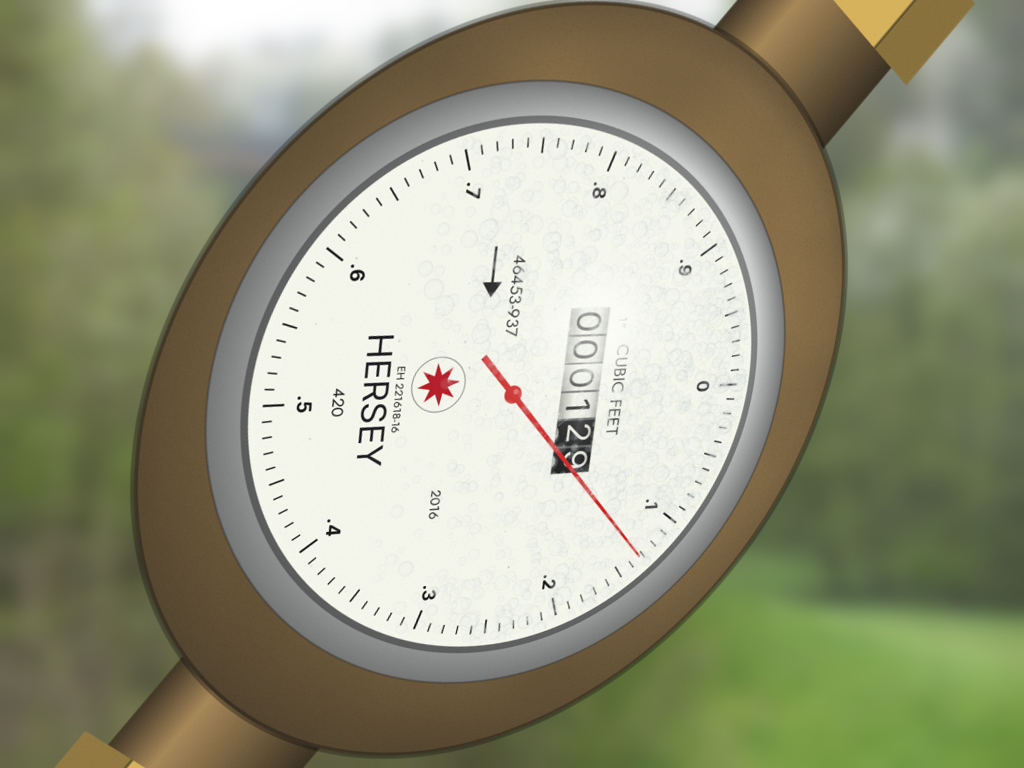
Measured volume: 129.13 ft³
